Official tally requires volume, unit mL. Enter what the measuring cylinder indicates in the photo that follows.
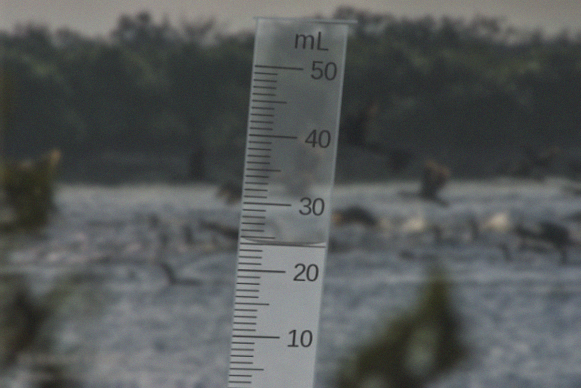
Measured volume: 24 mL
